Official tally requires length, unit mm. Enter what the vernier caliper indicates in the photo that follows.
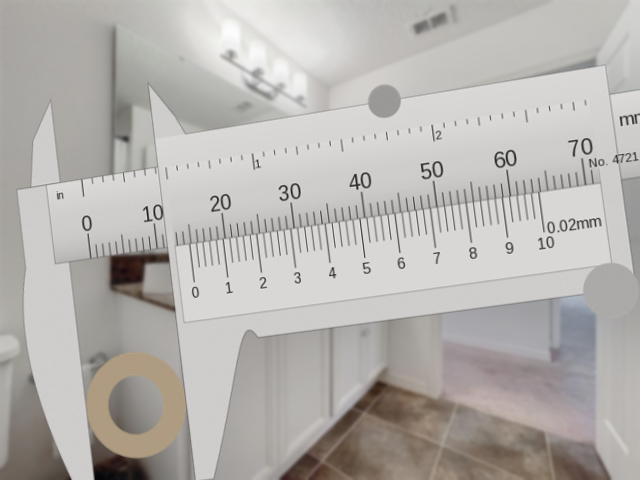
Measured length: 14.8 mm
